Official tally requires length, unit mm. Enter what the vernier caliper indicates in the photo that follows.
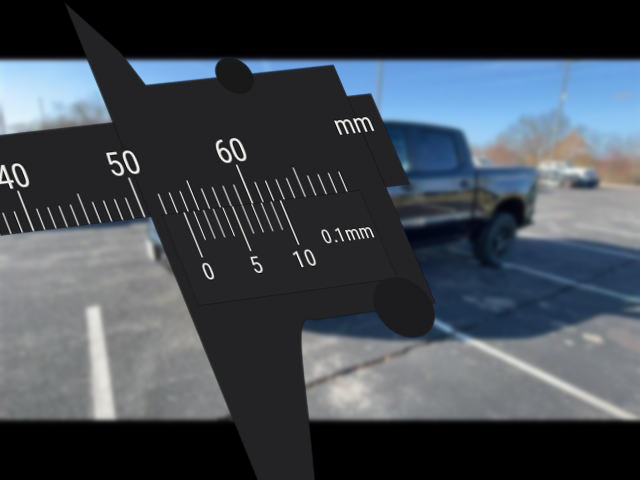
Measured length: 53.6 mm
